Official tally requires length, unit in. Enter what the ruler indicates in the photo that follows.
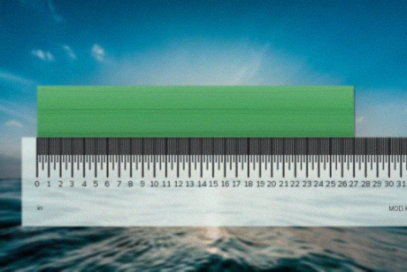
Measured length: 27 in
